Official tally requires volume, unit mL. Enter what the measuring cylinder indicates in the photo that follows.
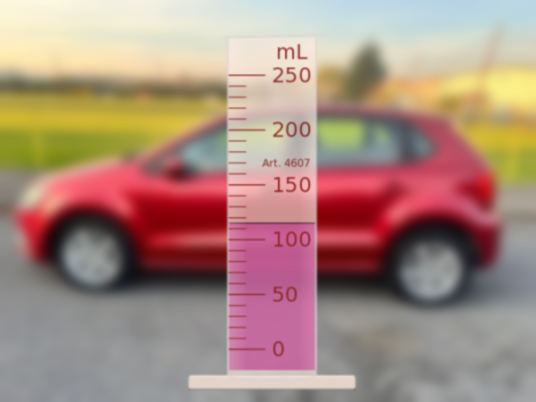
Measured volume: 115 mL
